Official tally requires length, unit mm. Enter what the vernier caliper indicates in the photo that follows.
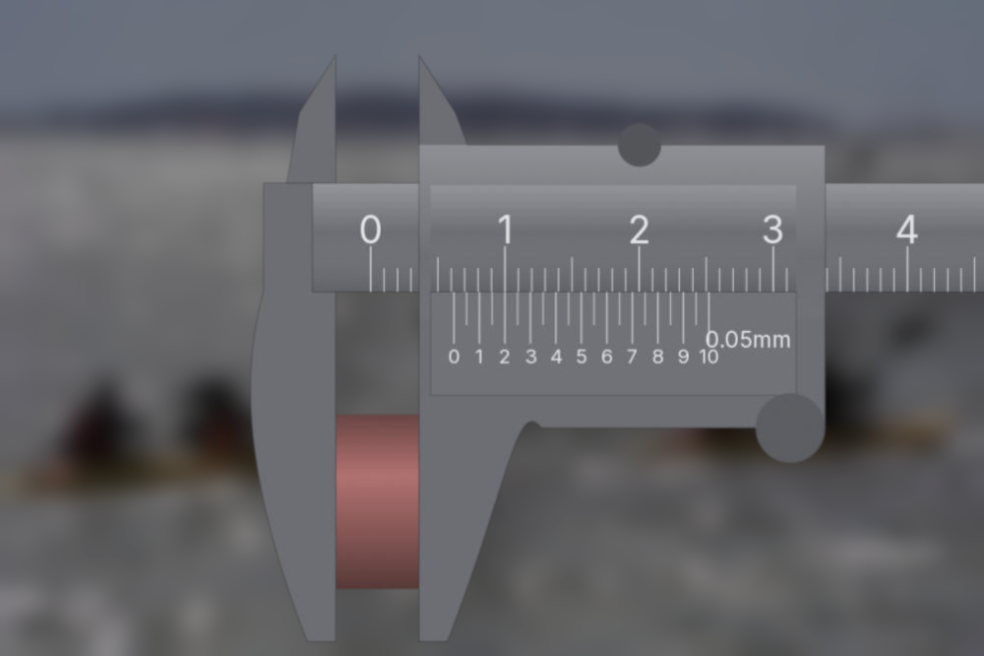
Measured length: 6.2 mm
